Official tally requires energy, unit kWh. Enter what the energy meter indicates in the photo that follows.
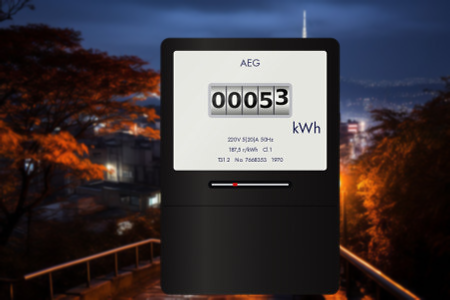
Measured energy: 53 kWh
